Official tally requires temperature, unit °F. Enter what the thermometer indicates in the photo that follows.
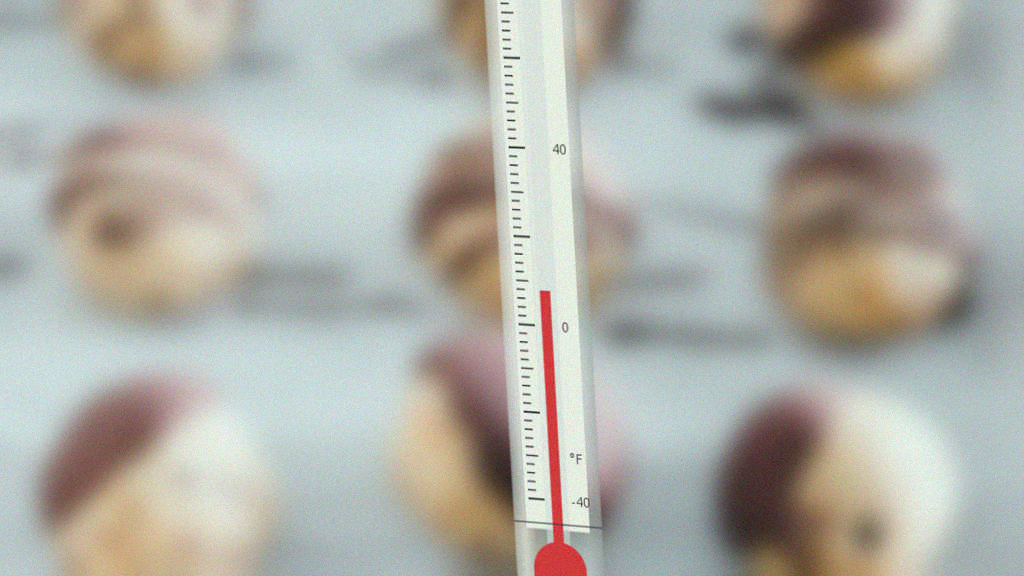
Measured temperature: 8 °F
